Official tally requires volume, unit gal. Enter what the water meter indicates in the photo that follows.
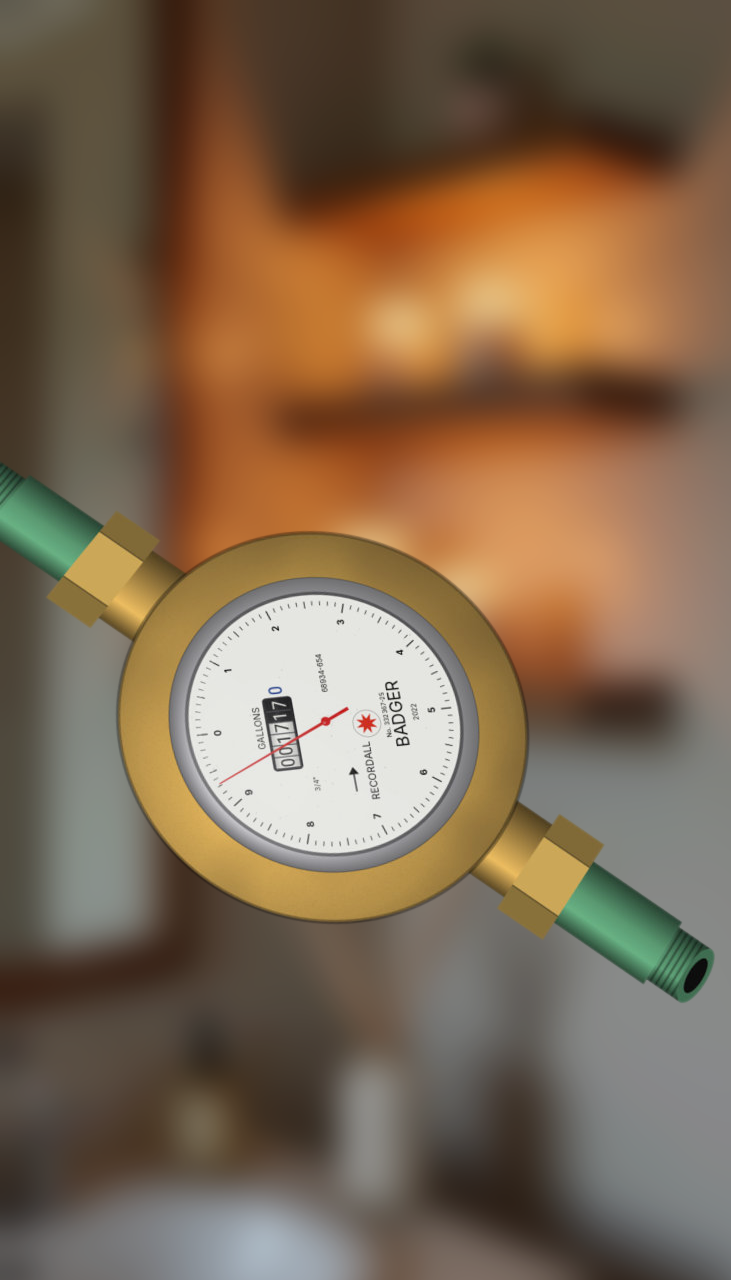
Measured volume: 17169.3 gal
